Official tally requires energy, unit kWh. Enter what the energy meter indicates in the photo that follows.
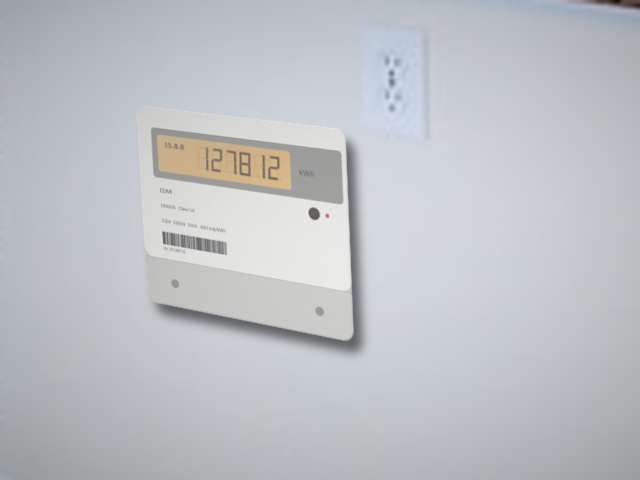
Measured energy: 127812 kWh
